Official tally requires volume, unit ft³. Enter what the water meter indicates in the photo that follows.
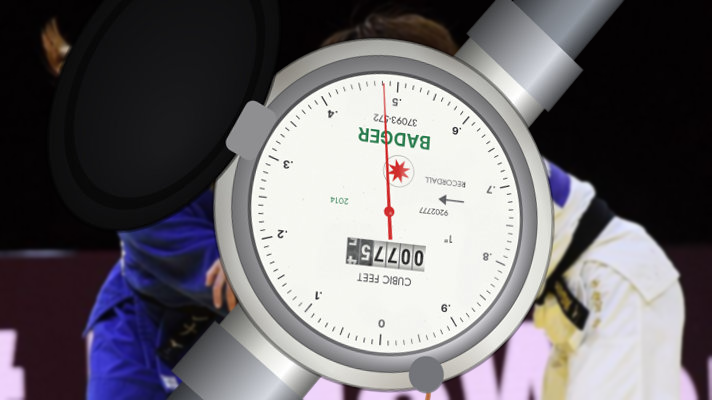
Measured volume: 7754.48 ft³
